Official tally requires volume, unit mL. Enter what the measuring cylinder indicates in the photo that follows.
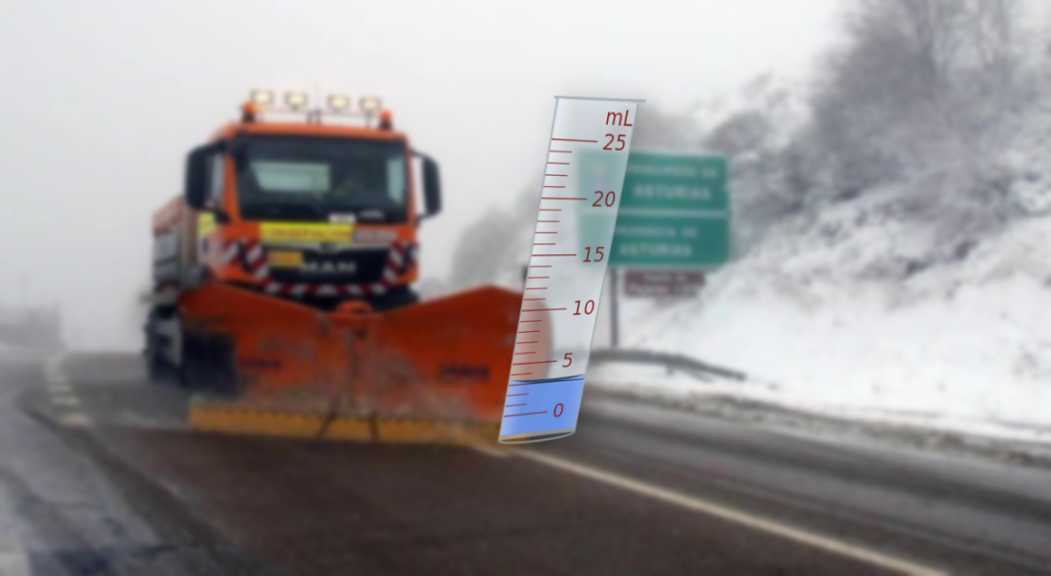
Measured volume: 3 mL
